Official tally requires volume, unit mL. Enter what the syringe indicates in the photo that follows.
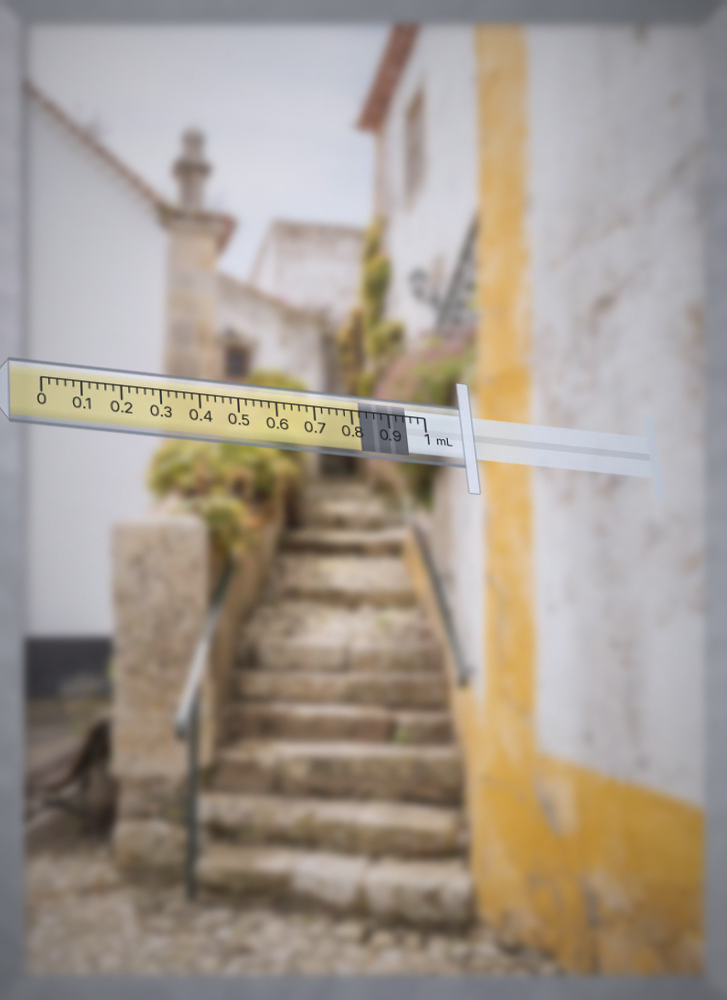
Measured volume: 0.82 mL
